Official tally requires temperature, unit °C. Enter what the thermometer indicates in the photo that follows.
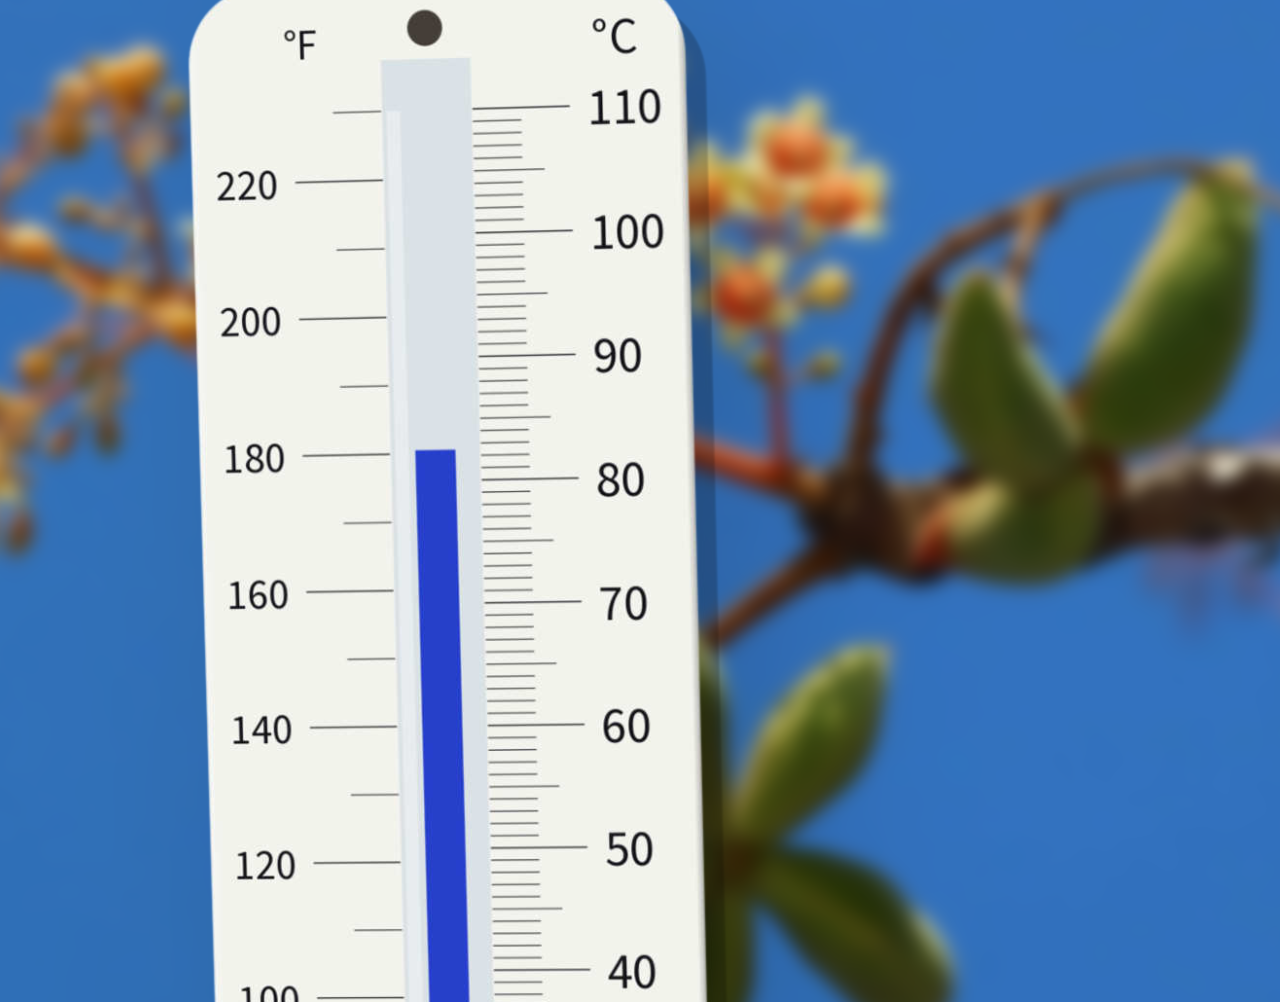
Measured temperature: 82.5 °C
